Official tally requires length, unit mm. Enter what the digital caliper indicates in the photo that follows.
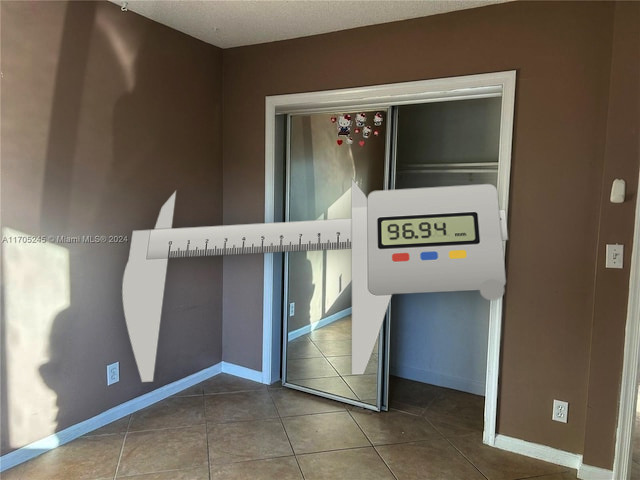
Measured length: 96.94 mm
